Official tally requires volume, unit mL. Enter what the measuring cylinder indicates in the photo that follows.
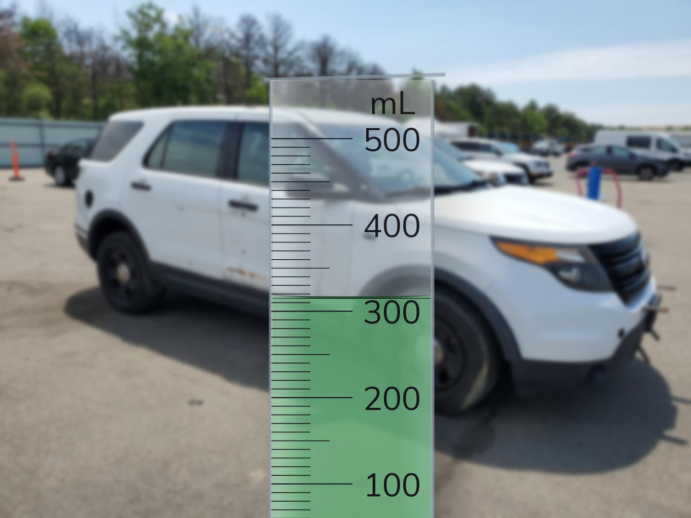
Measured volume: 315 mL
